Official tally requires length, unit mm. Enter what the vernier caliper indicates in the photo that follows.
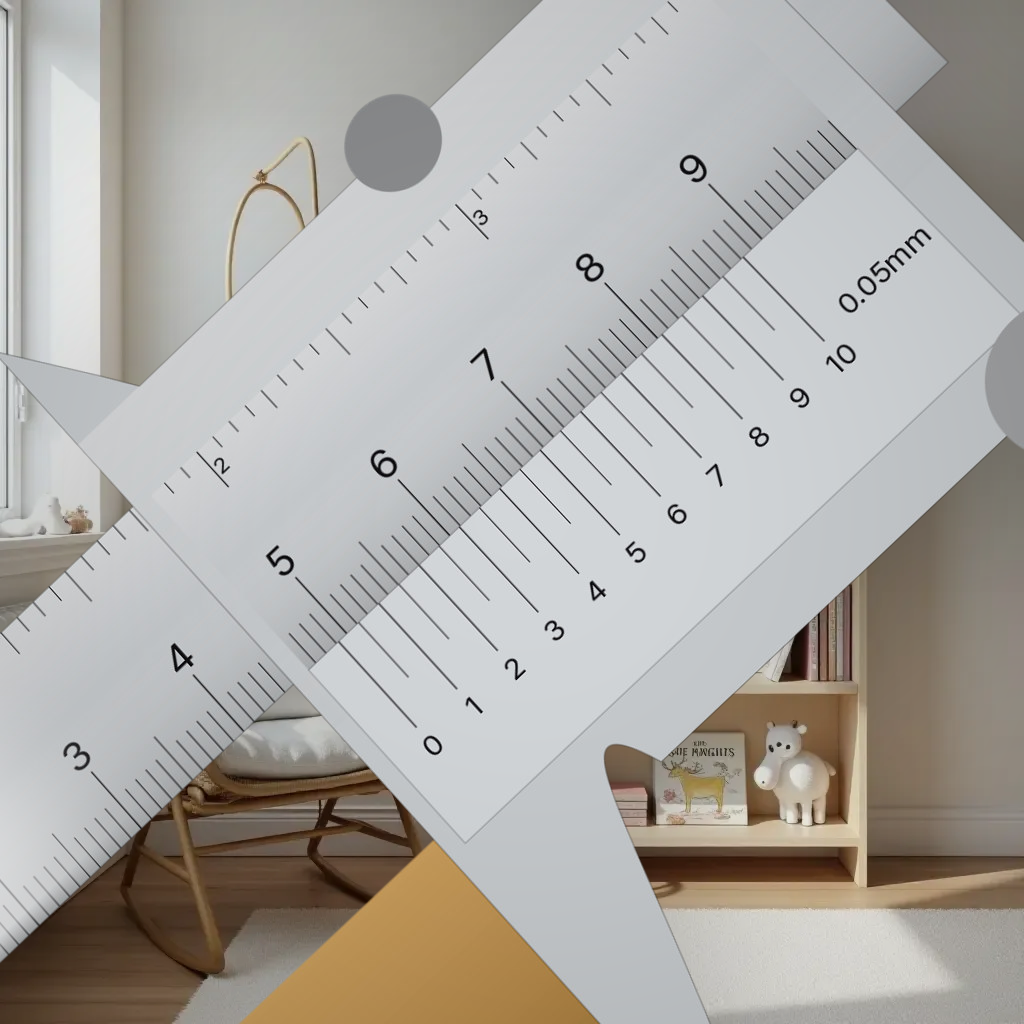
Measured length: 49.2 mm
